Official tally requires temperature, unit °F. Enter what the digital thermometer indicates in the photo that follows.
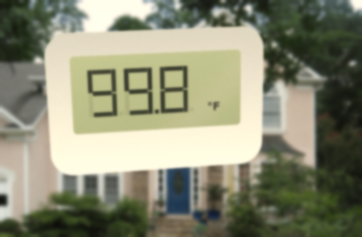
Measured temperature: 99.8 °F
